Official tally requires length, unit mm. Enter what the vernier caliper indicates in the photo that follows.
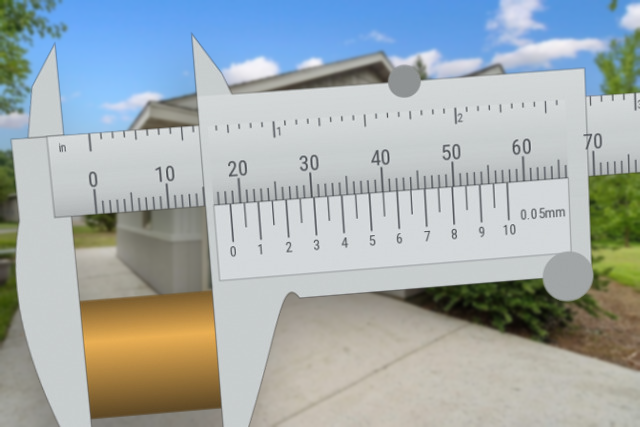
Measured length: 18.6 mm
